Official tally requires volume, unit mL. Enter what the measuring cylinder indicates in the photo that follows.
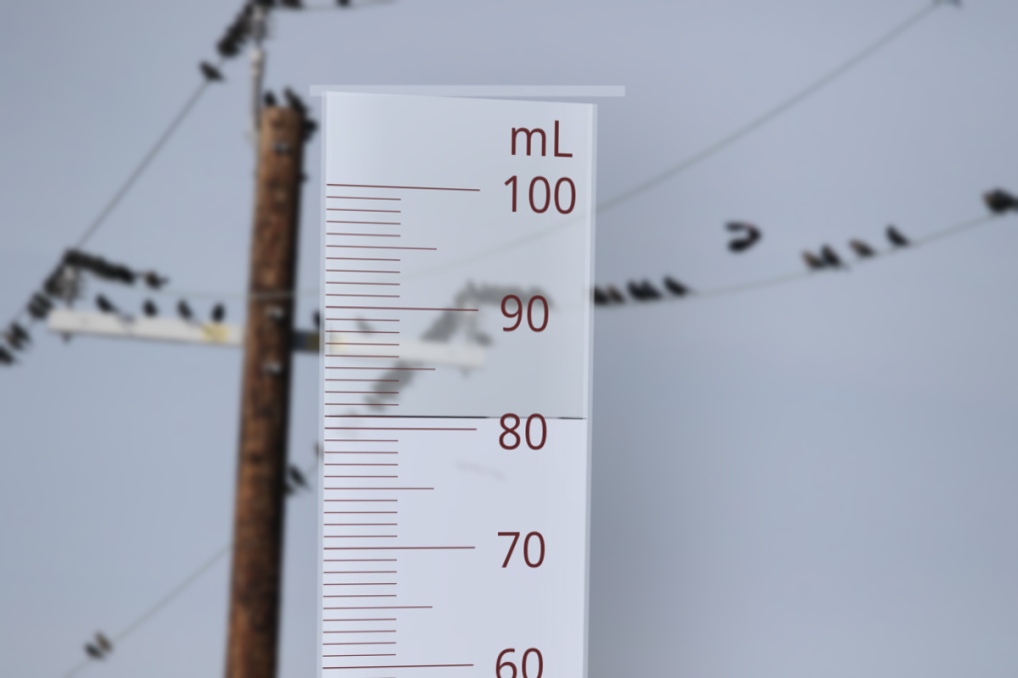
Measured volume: 81 mL
